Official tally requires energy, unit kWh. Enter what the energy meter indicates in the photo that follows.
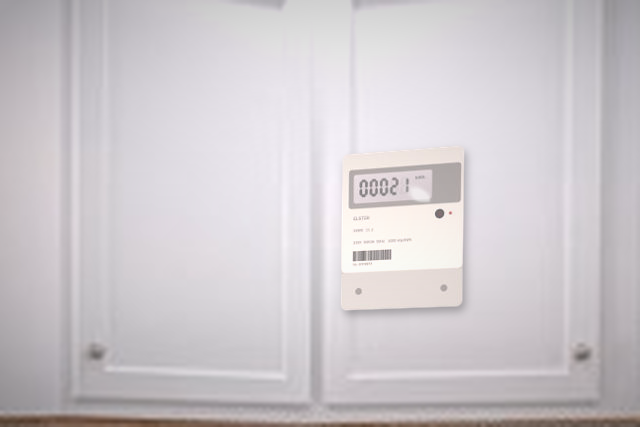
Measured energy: 21 kWh
